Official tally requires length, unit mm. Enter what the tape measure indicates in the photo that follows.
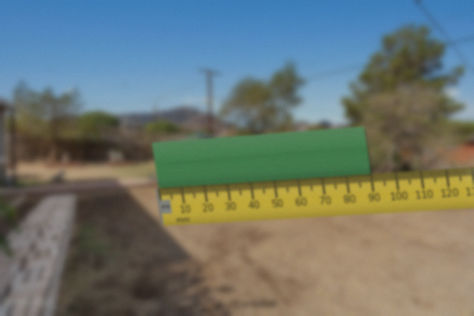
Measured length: 90 mm
